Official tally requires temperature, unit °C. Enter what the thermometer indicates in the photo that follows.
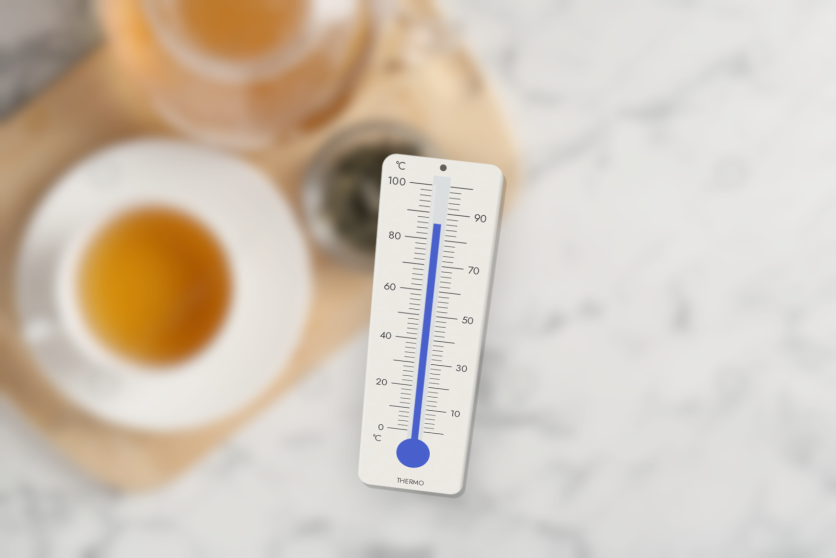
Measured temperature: 86 °C
